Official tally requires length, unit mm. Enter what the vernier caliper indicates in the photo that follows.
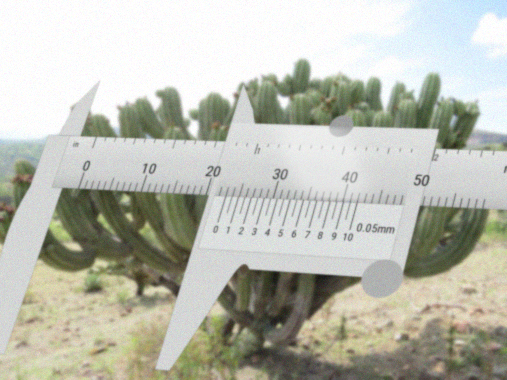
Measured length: 23.0 mm
